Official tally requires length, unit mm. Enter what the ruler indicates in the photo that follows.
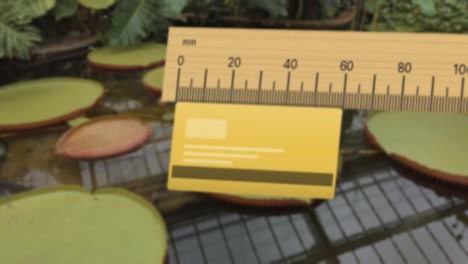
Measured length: 60 mm
